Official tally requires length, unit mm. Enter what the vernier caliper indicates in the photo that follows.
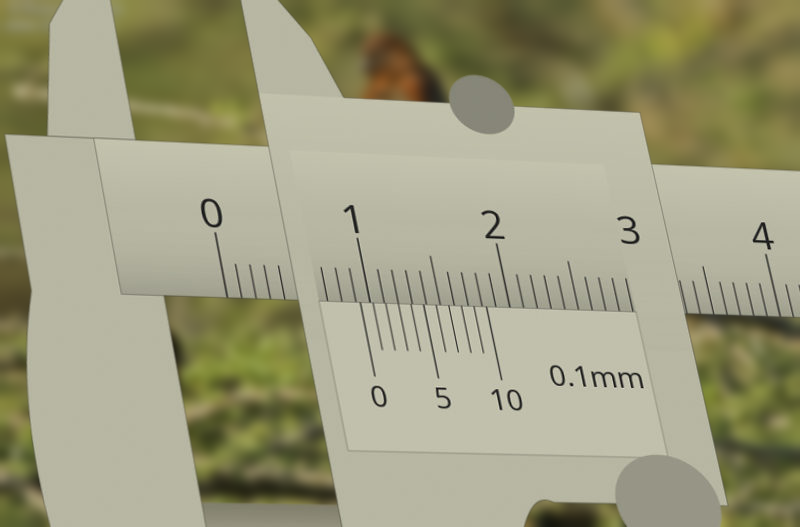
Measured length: 9.3 mm
